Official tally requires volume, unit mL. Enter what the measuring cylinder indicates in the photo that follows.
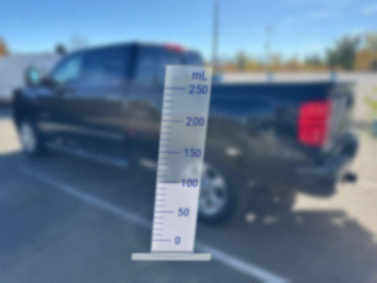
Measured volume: 100 mL
